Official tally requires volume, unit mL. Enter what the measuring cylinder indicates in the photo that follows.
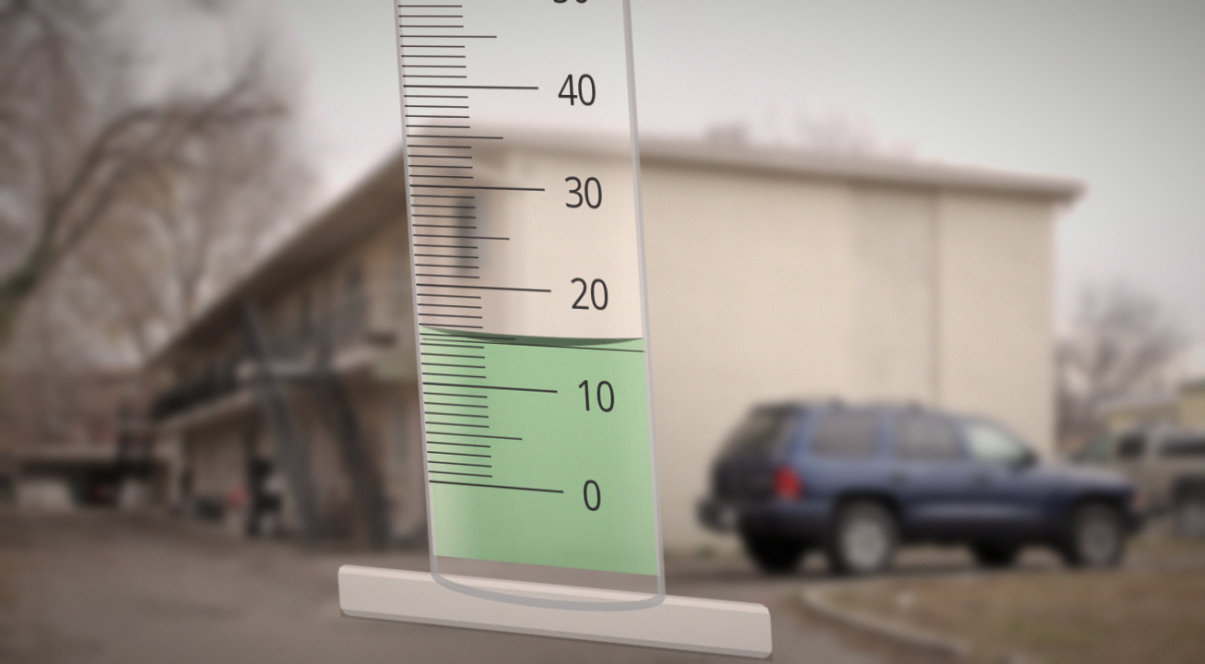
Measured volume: 14.5 mL
